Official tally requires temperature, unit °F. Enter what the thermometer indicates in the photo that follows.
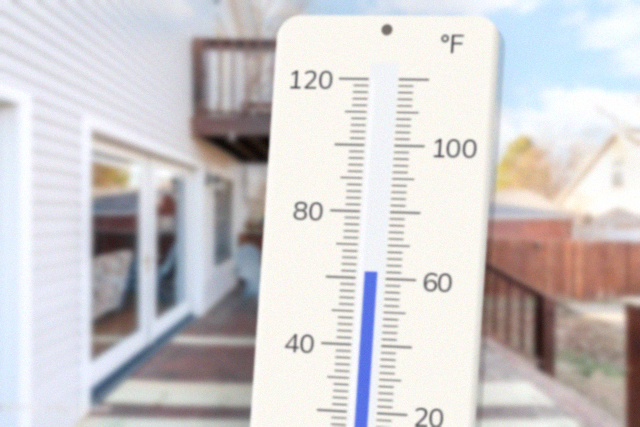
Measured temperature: 62 °F
